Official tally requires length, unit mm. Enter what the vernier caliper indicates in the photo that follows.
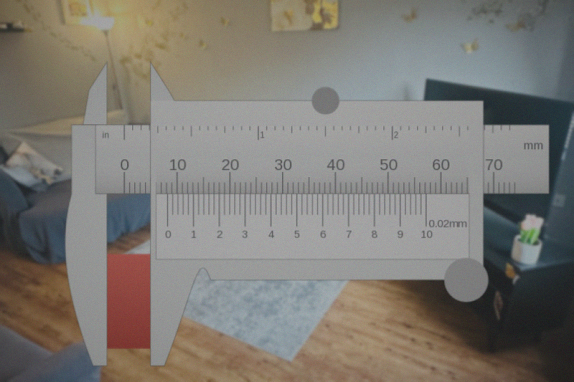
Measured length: 8.2 mm
